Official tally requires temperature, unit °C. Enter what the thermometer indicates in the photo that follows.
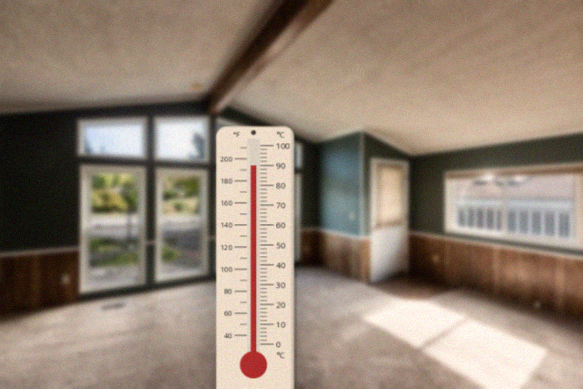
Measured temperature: 90 °C
